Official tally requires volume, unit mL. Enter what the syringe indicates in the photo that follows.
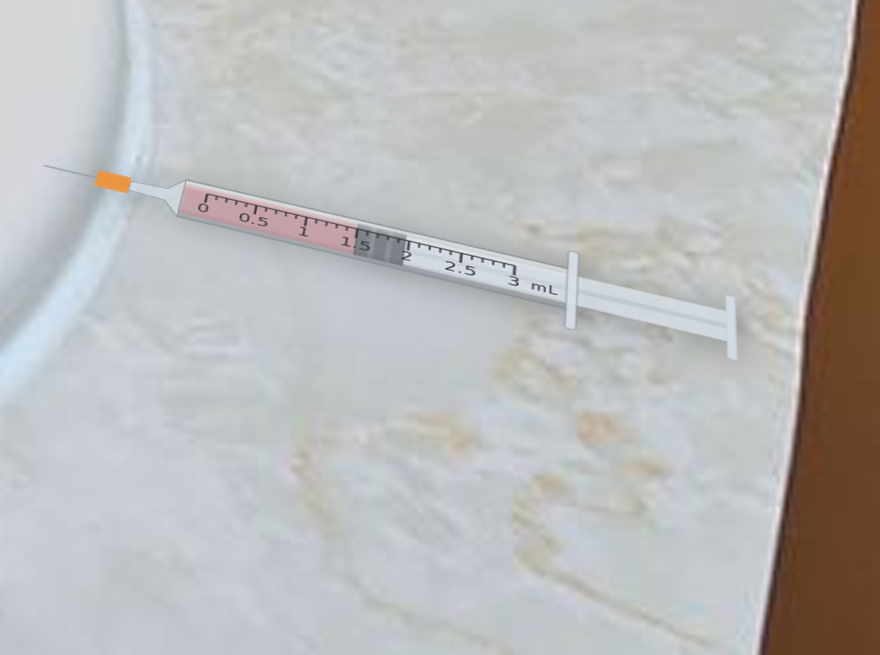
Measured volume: 1.5 mL
